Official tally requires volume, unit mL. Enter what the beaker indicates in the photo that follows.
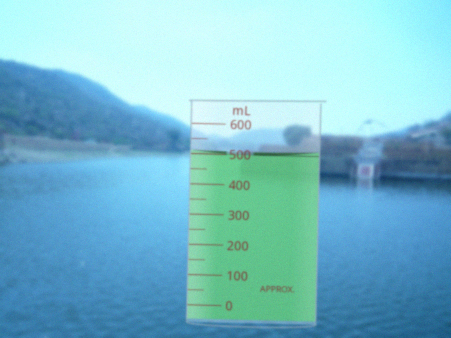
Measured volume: 500 mL
